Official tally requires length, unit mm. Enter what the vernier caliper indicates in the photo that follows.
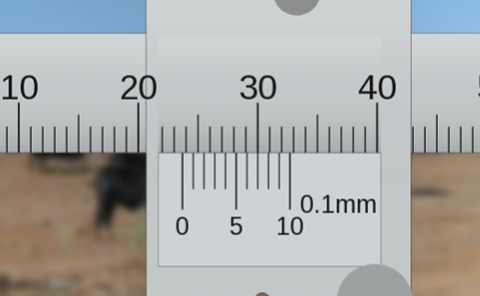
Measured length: 23.7 mm
